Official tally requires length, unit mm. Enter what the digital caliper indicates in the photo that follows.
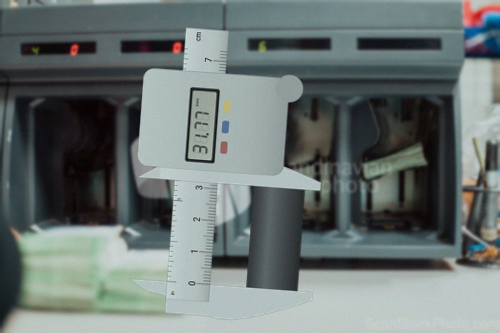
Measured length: 31.77 mm
